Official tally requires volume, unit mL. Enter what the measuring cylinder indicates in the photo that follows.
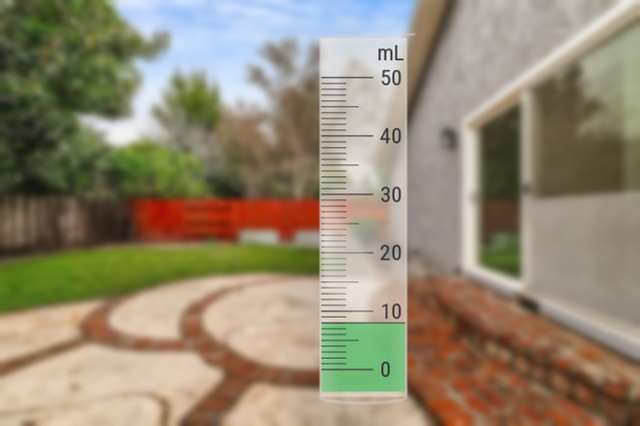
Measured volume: 8 mL
